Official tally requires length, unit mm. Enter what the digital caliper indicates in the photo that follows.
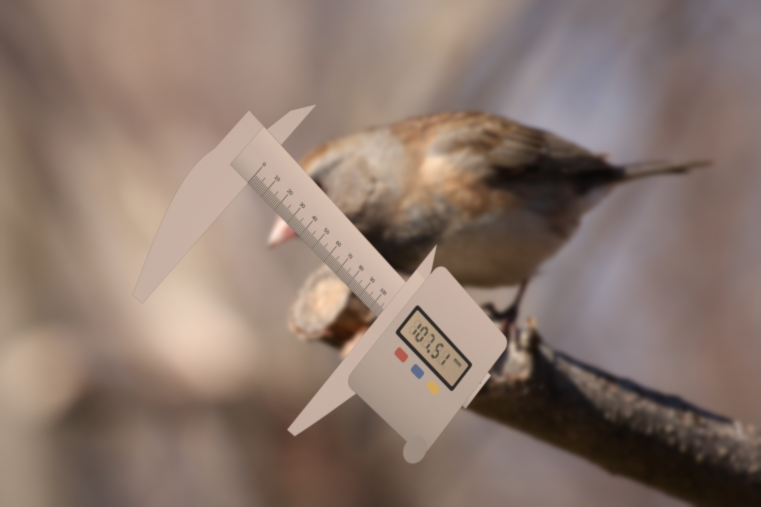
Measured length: 107.51 mm
